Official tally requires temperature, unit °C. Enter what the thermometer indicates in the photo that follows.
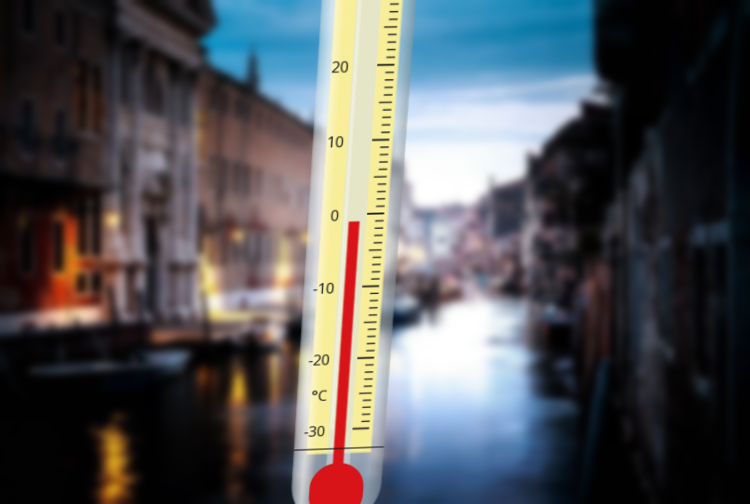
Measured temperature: -1 °C
